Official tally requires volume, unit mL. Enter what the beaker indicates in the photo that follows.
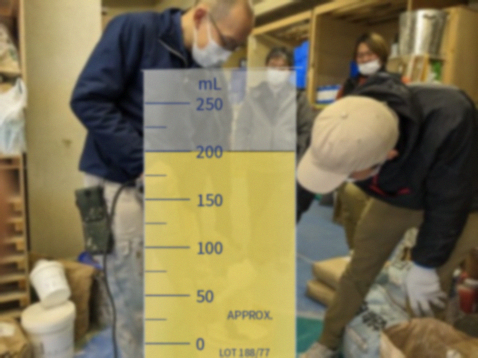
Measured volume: 200 mL
